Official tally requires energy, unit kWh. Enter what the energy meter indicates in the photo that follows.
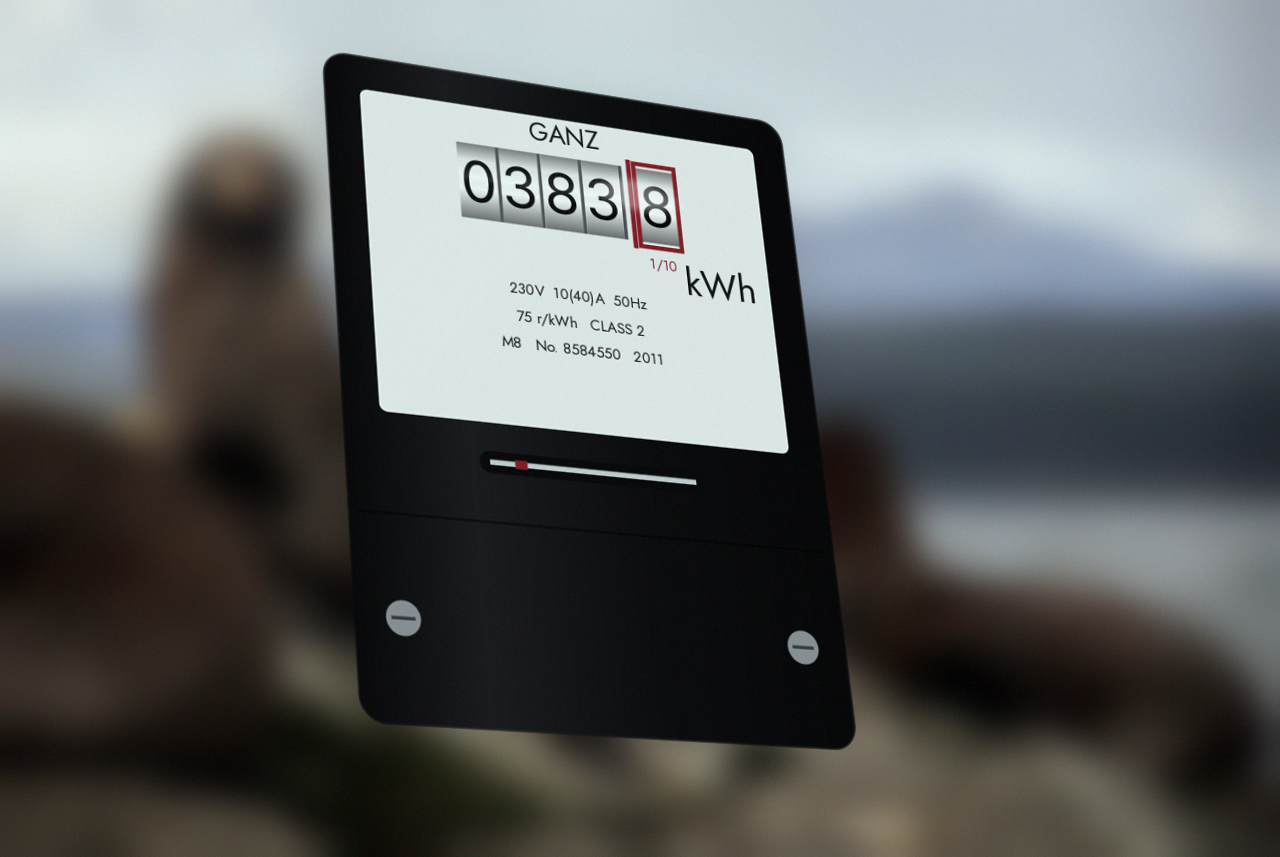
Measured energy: 383.8 kWh
